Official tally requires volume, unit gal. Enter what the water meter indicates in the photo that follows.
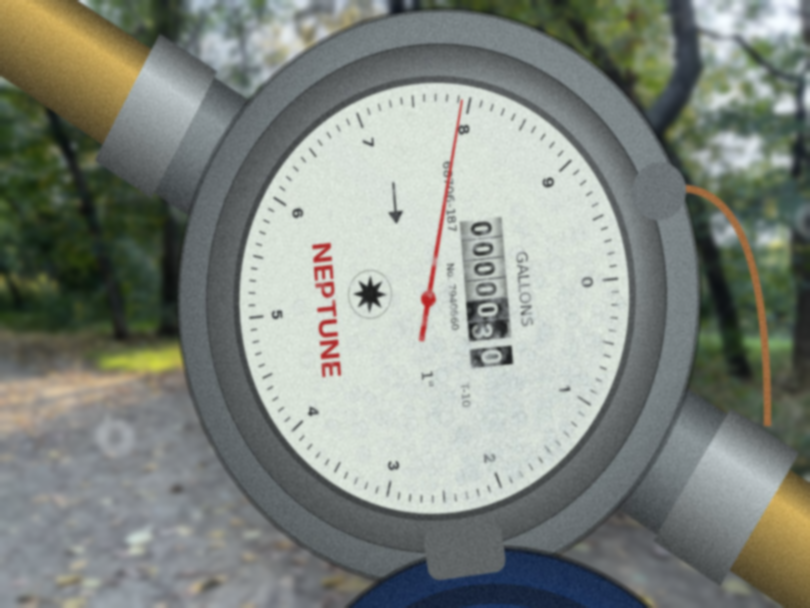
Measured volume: 27.9 gal
